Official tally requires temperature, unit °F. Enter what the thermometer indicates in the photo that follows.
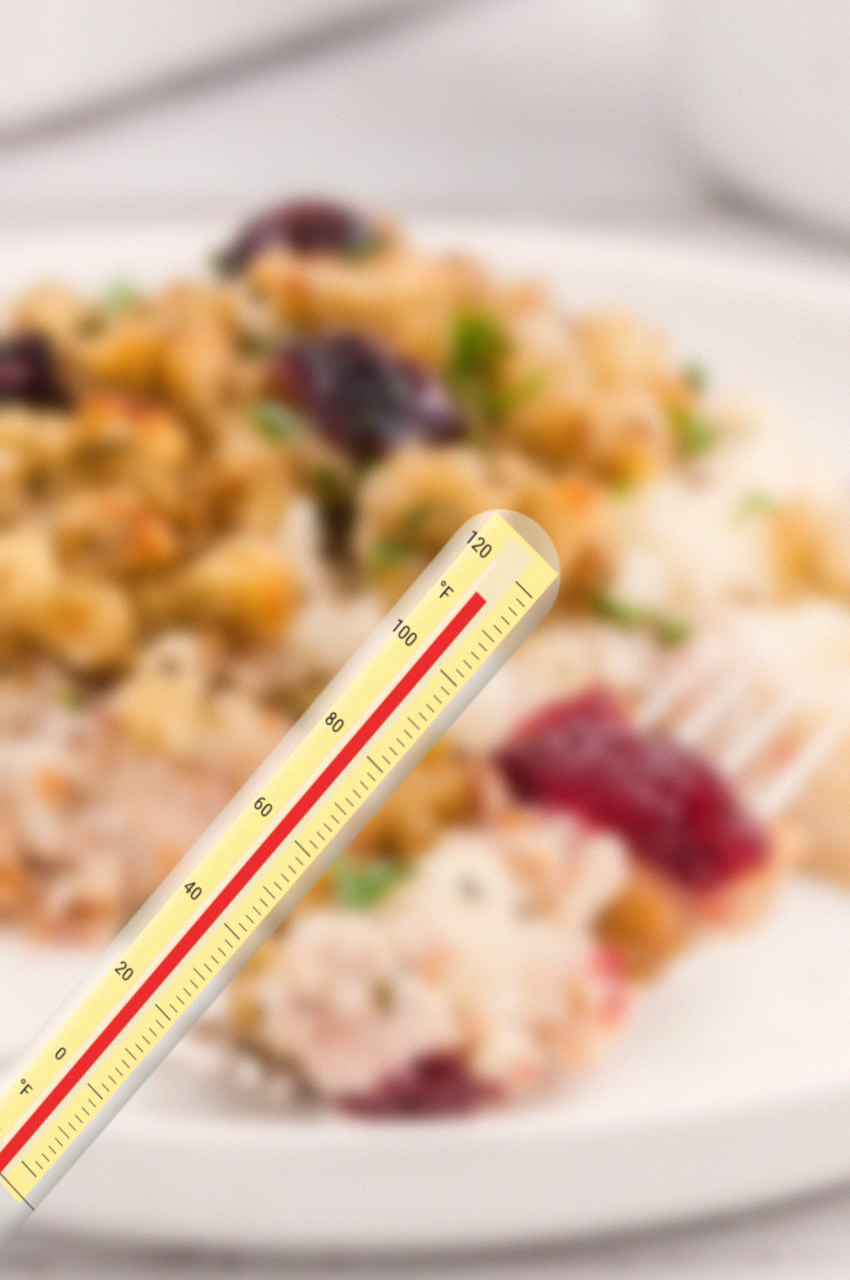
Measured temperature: 114 °F
